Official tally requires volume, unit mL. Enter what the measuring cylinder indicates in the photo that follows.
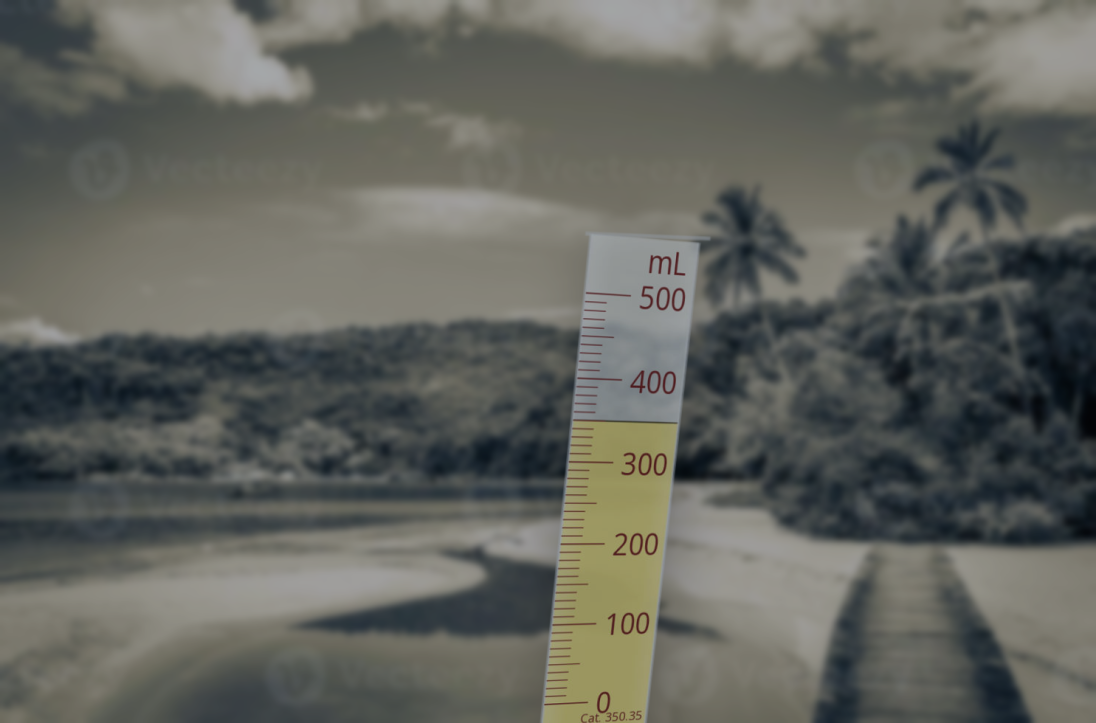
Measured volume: 350 mL
